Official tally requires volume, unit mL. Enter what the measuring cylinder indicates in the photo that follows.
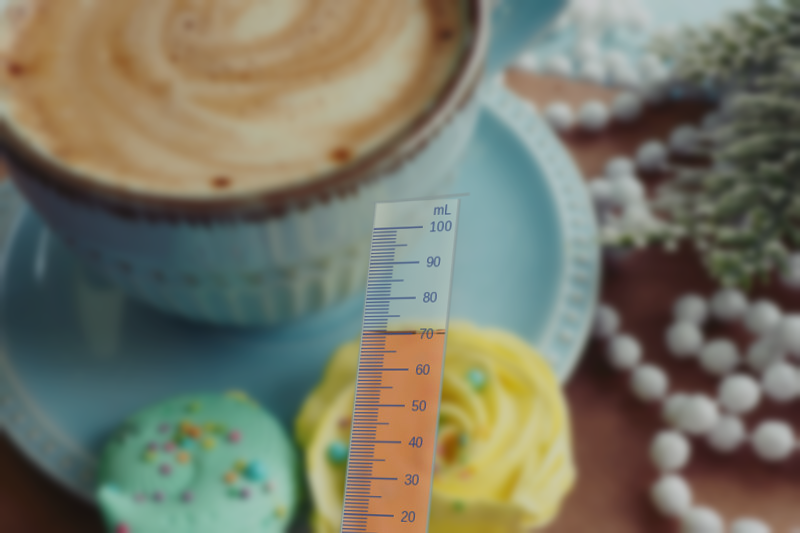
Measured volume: 70 mL
